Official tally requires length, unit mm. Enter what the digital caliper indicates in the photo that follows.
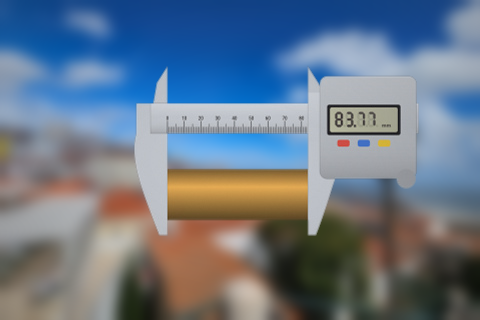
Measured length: 83.77 mm
